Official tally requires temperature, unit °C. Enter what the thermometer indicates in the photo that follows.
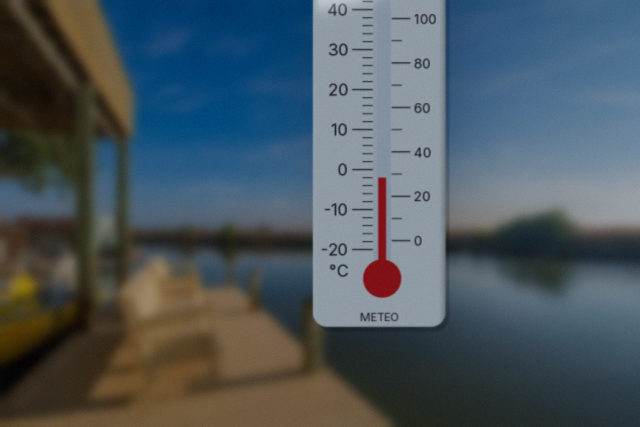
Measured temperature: -2 °C
